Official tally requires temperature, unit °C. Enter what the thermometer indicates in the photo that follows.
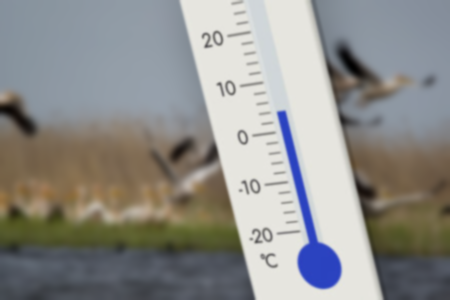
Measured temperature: 4 °C
